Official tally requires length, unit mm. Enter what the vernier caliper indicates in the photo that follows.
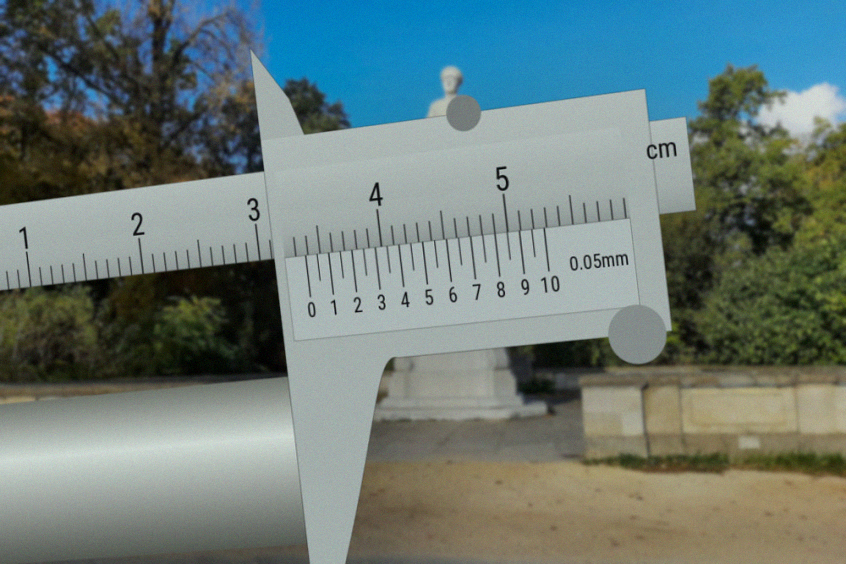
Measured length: 33.8 mm
